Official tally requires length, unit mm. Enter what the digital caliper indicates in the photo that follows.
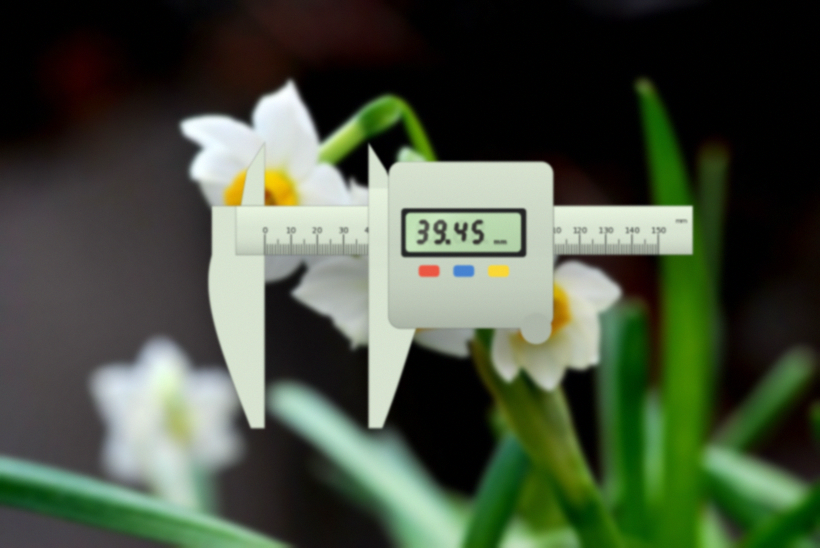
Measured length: 39.45 mm
